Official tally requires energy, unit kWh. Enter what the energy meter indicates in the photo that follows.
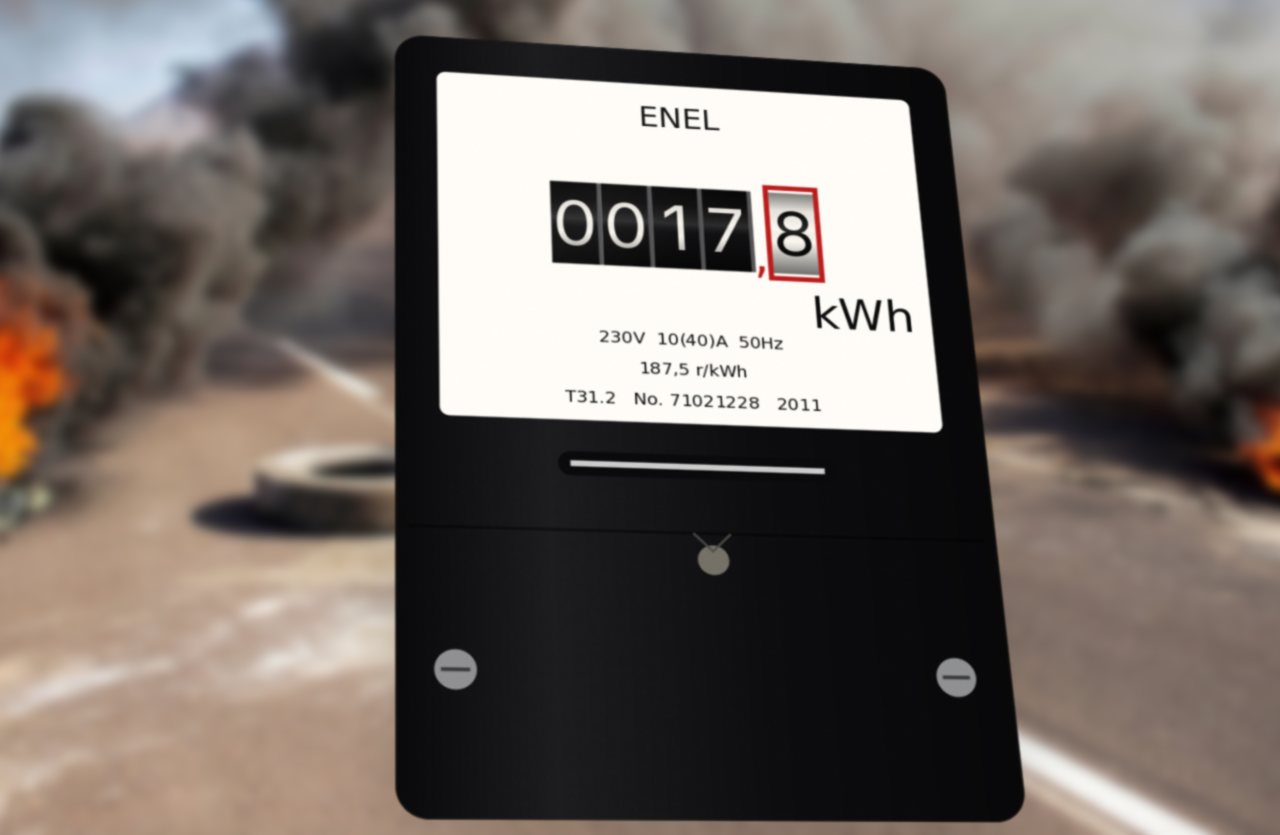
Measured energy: 17.8 kWh
